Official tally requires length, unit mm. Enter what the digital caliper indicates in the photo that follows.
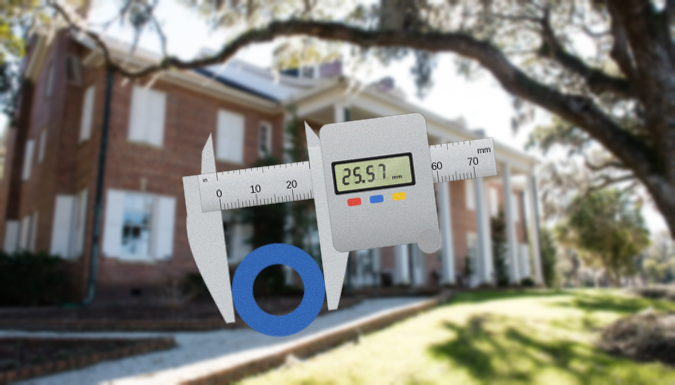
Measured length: 25.57 mm
